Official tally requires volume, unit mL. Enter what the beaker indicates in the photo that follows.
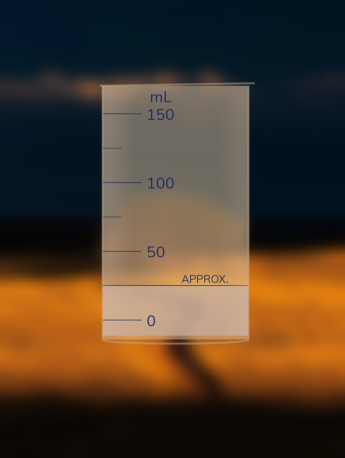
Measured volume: 25 mL
